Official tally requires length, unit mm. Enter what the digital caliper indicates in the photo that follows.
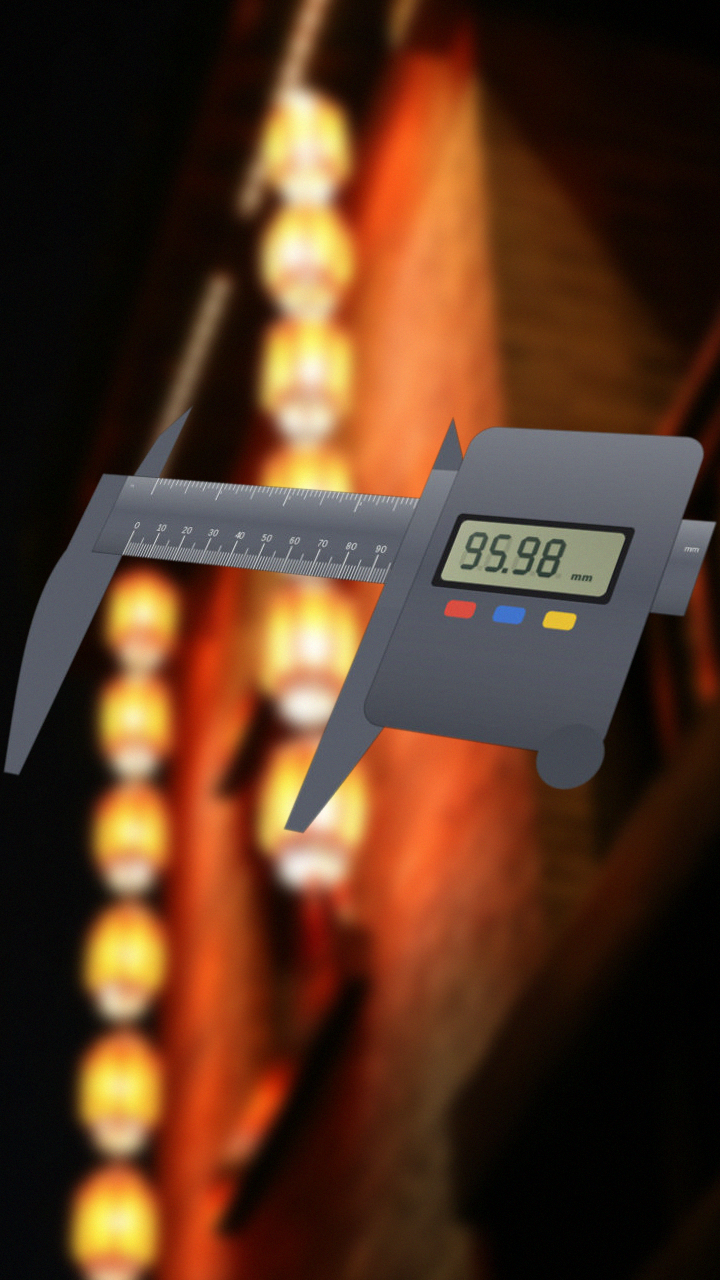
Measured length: 95.98 mm
